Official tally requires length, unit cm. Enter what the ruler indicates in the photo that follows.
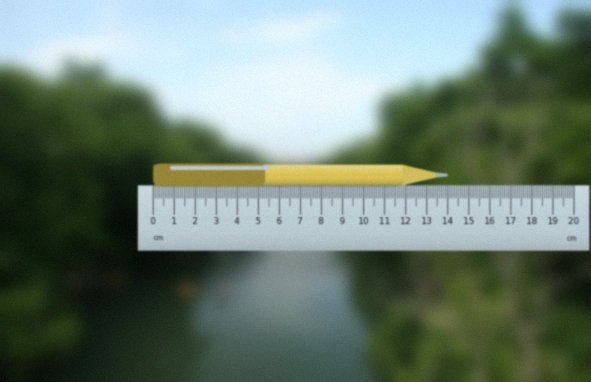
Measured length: 14 cm
